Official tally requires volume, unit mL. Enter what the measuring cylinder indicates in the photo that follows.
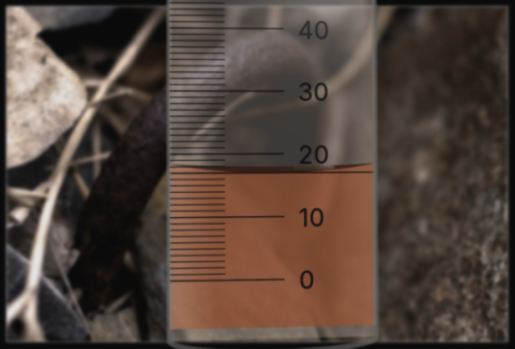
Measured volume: 17 mL
